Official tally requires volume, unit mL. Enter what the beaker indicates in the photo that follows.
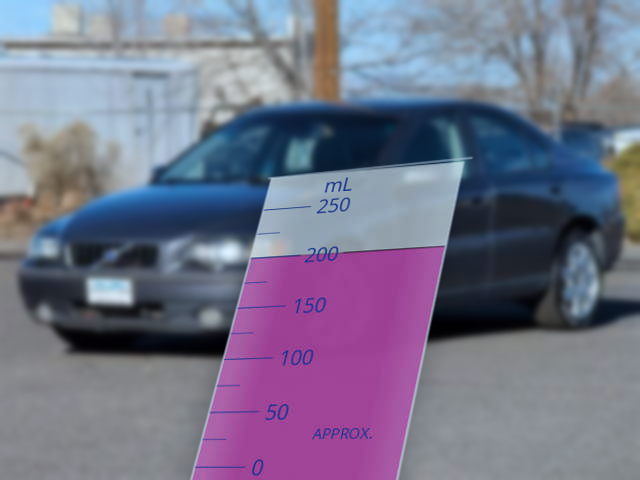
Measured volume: 200 mL
